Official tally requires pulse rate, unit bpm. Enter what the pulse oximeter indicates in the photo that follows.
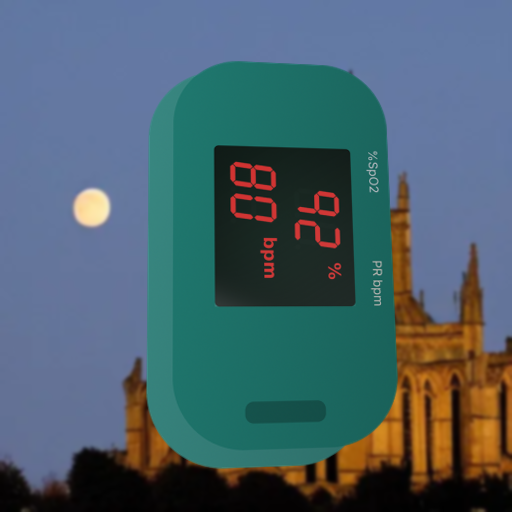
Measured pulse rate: 80 bpm
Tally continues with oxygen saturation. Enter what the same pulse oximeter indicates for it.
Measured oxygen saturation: 92 %
